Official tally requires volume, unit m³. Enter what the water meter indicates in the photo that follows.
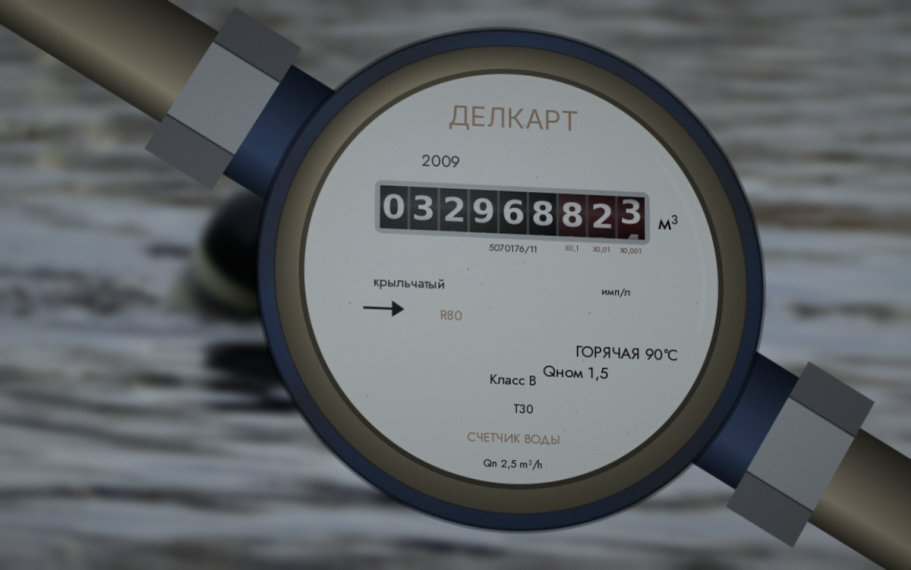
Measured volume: 32968.823 m³
